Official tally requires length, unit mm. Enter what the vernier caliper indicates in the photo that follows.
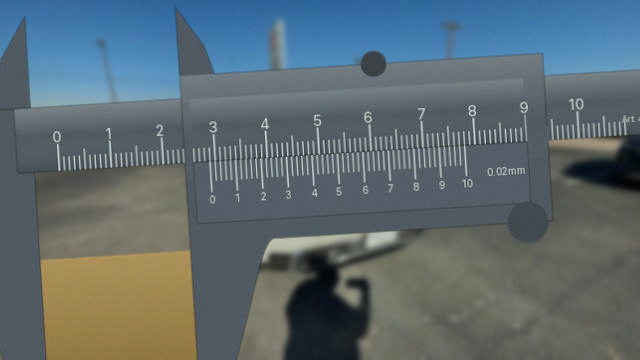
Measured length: 29.0 mm
